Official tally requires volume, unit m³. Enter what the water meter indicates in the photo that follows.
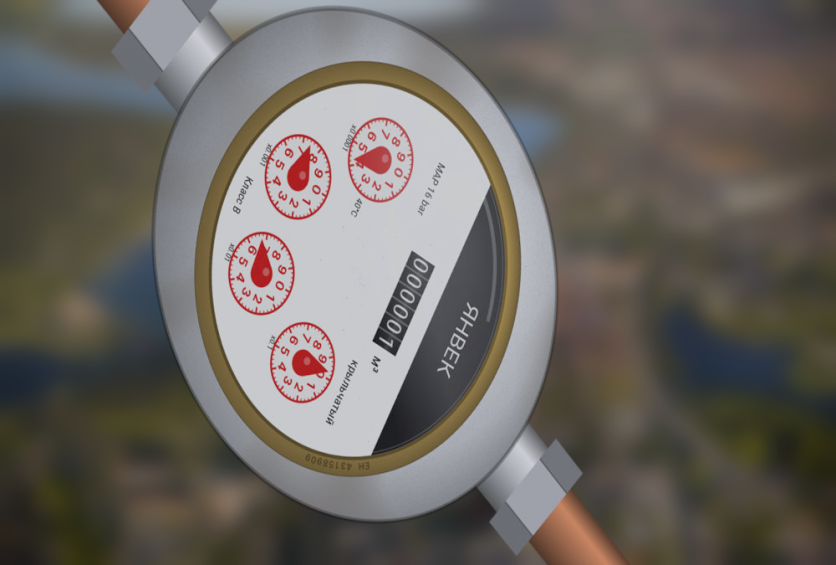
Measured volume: 0.9674 m³
